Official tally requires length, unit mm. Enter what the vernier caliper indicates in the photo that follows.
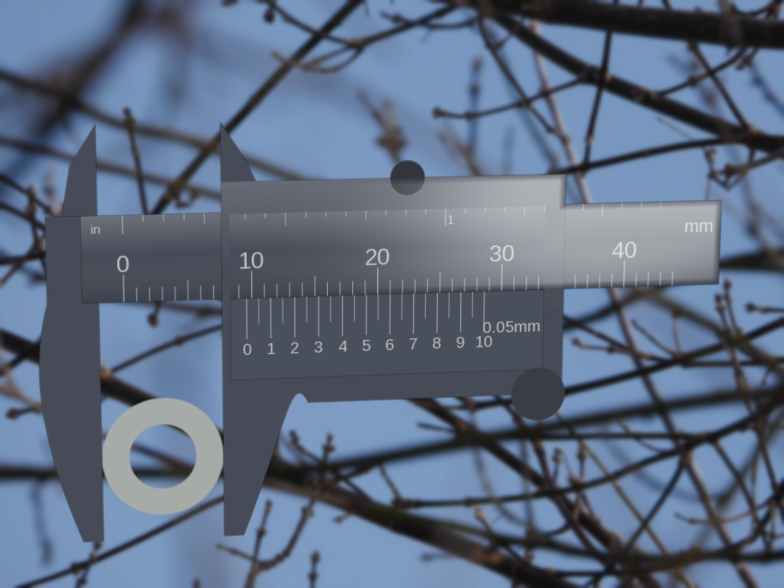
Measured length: 9.6 mm
